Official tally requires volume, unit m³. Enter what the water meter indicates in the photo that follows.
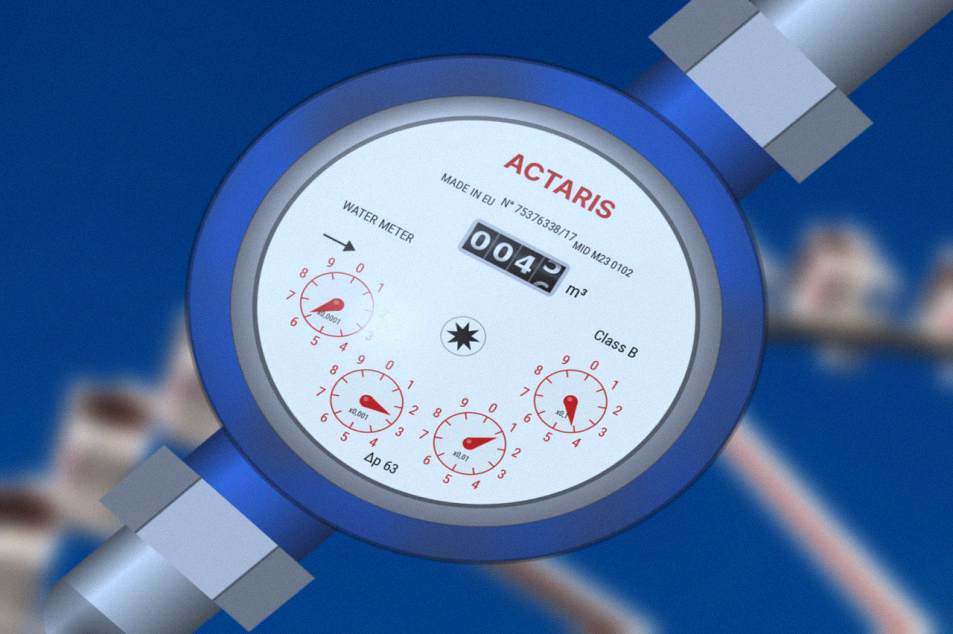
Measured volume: 45.4126 m³
